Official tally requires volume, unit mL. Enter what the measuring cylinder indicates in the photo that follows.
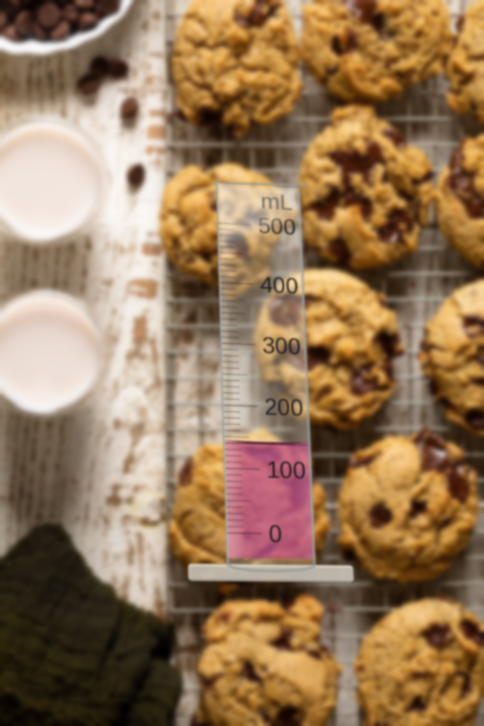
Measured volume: 140 mL
